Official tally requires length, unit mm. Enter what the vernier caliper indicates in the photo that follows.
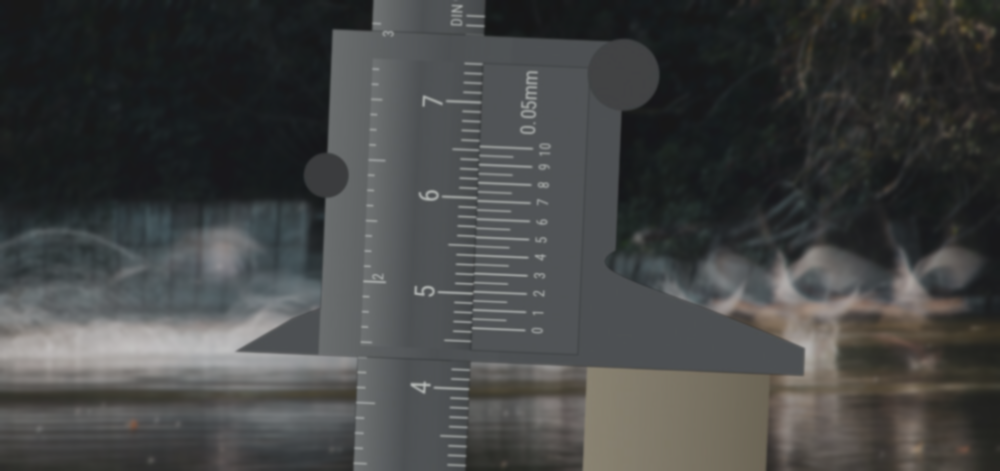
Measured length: 46.4 mm
